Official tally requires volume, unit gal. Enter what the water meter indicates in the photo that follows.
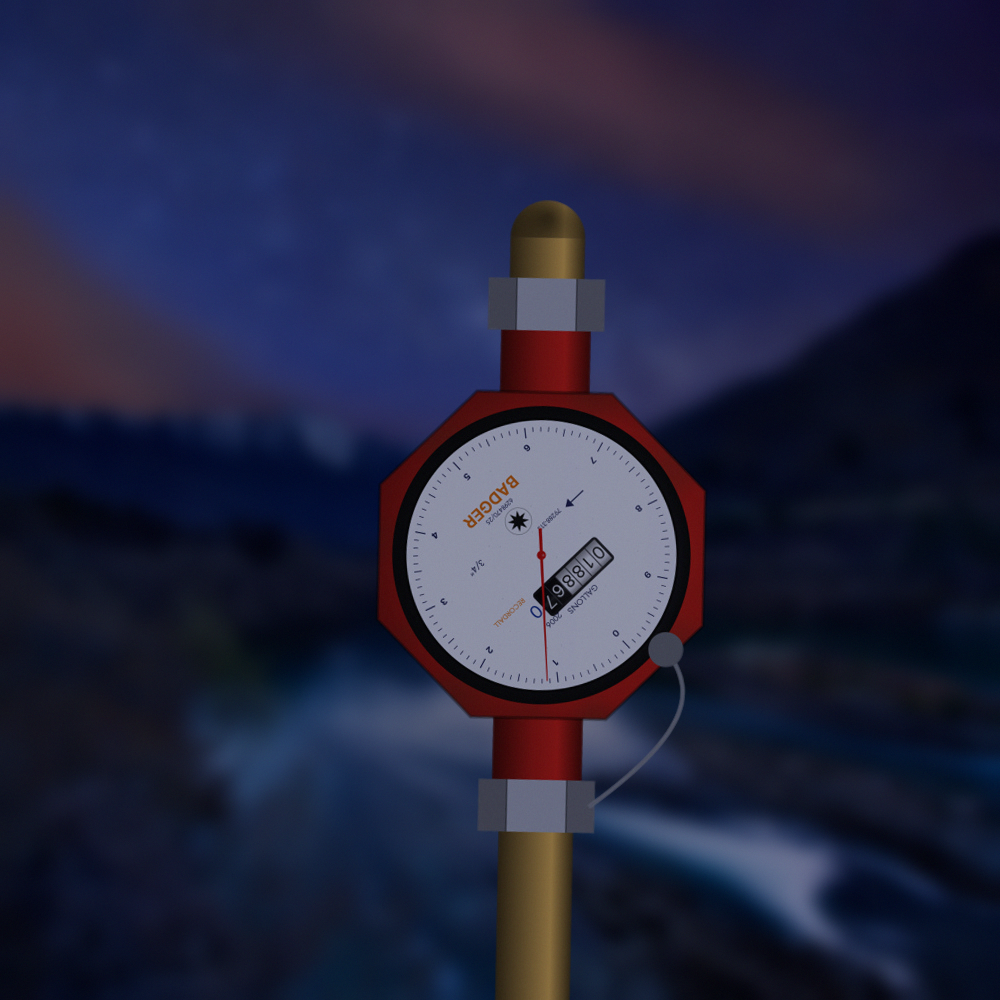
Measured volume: 188671.1 gal
